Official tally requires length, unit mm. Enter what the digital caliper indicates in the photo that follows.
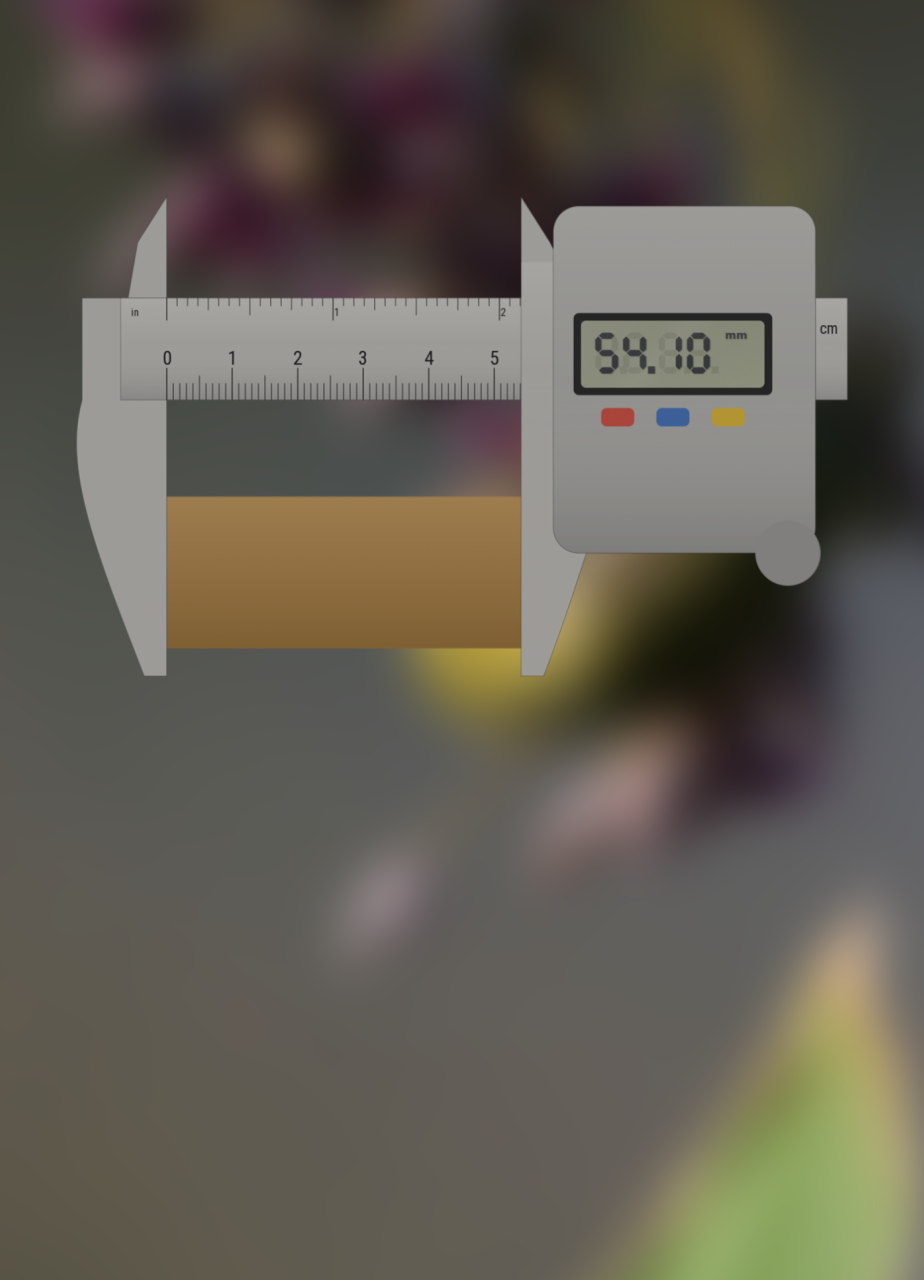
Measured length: 54.10 mm
